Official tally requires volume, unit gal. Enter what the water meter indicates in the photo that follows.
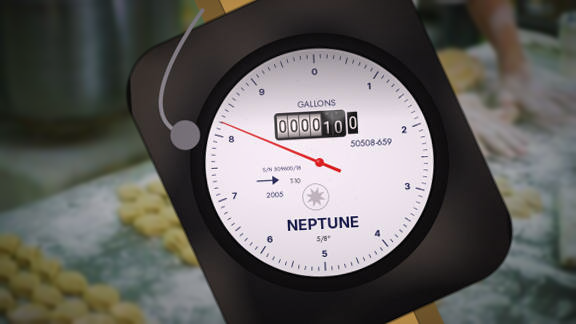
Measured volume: 98.2 gal
